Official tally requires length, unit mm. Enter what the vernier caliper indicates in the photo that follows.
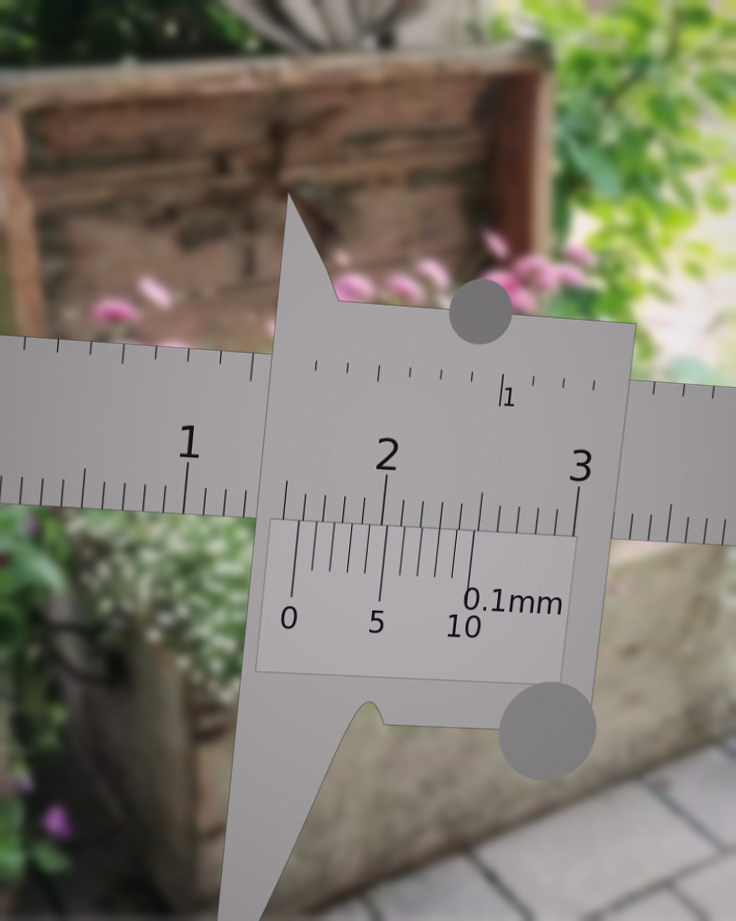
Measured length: 15.8 mm
